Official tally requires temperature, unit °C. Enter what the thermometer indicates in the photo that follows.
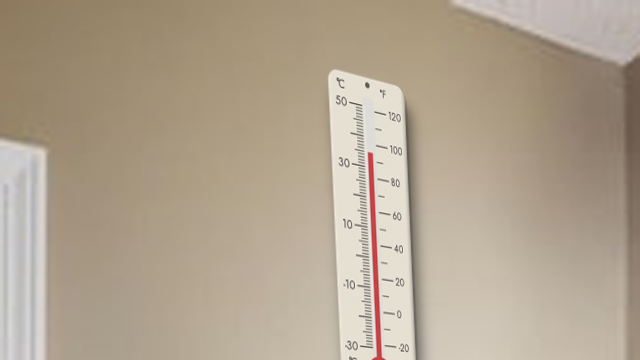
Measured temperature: 35 °C
